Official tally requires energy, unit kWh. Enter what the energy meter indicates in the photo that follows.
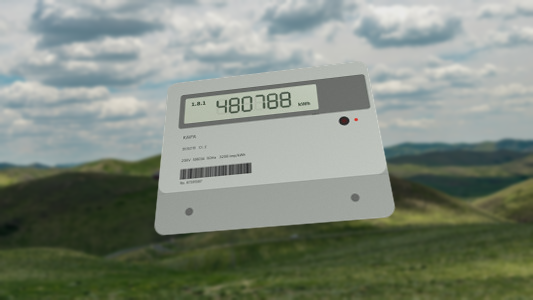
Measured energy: 480788 kWh
